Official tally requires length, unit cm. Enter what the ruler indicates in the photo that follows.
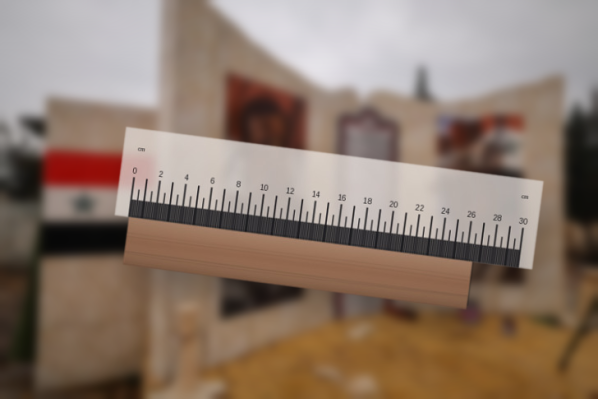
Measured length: 26.5 cm
